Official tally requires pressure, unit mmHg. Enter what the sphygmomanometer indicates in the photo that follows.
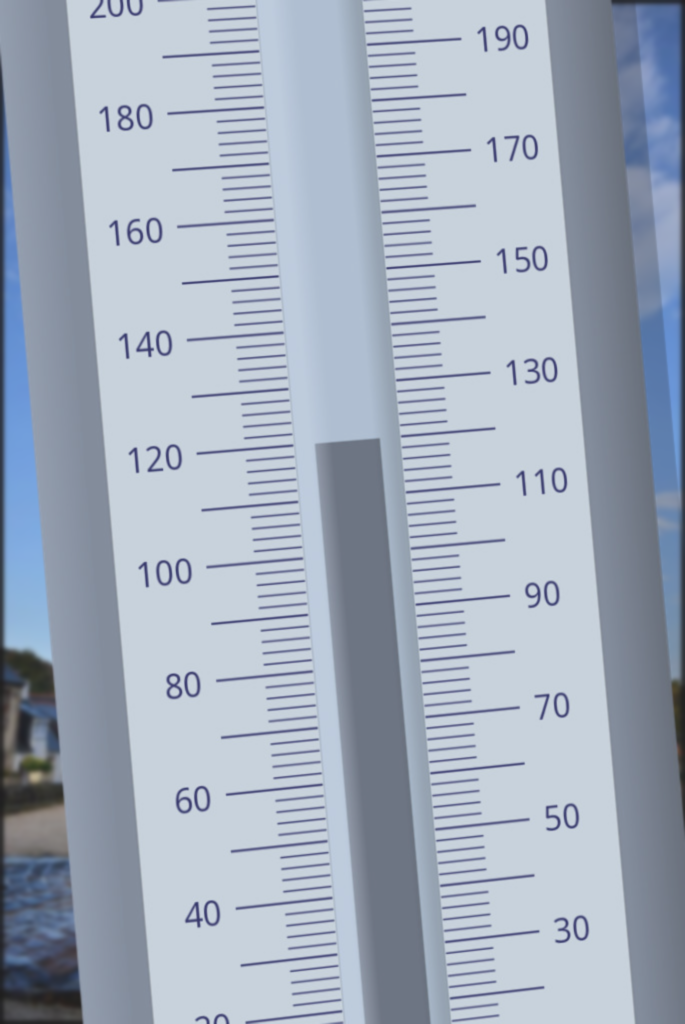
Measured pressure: 120 mmHg
